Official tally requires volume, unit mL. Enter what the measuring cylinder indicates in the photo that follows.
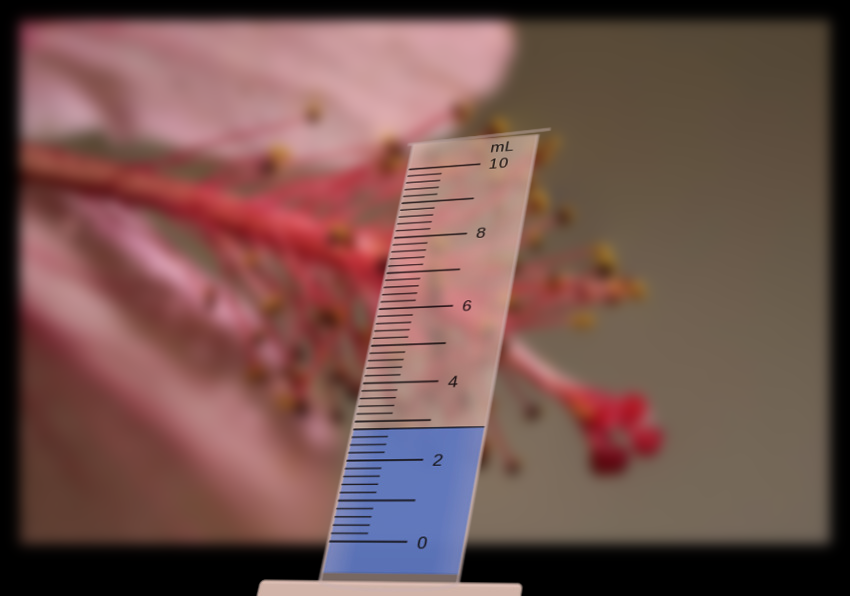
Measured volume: 2.8 mL
